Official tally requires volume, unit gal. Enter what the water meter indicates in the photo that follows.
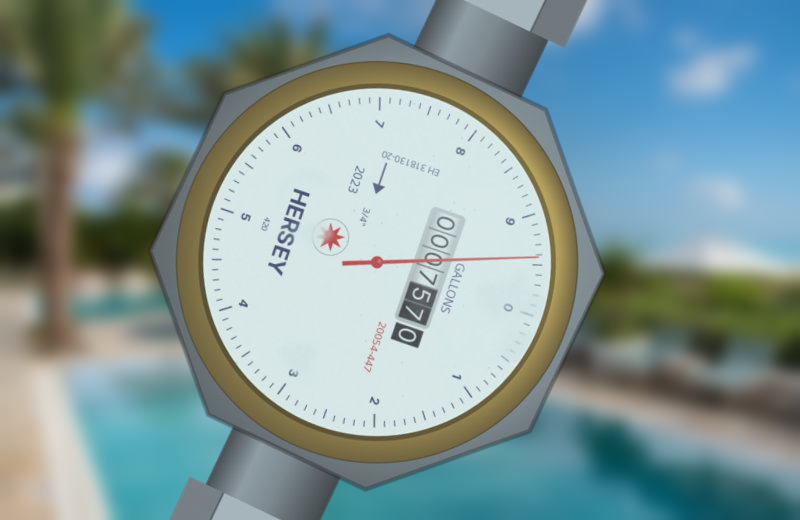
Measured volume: 7569.4 gal
